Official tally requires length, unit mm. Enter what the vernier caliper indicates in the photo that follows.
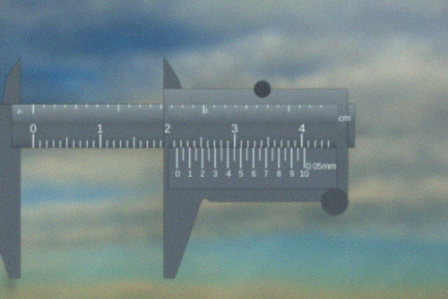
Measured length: 21.4 mm
